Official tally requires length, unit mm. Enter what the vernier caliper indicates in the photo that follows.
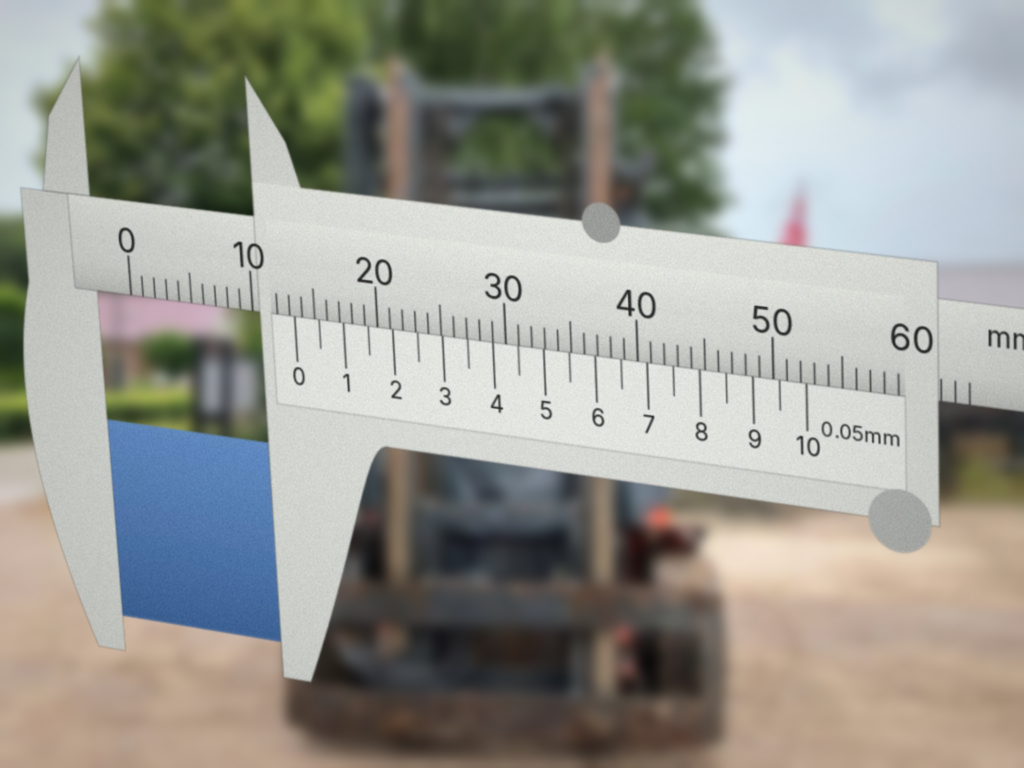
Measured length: 13.4 mm
